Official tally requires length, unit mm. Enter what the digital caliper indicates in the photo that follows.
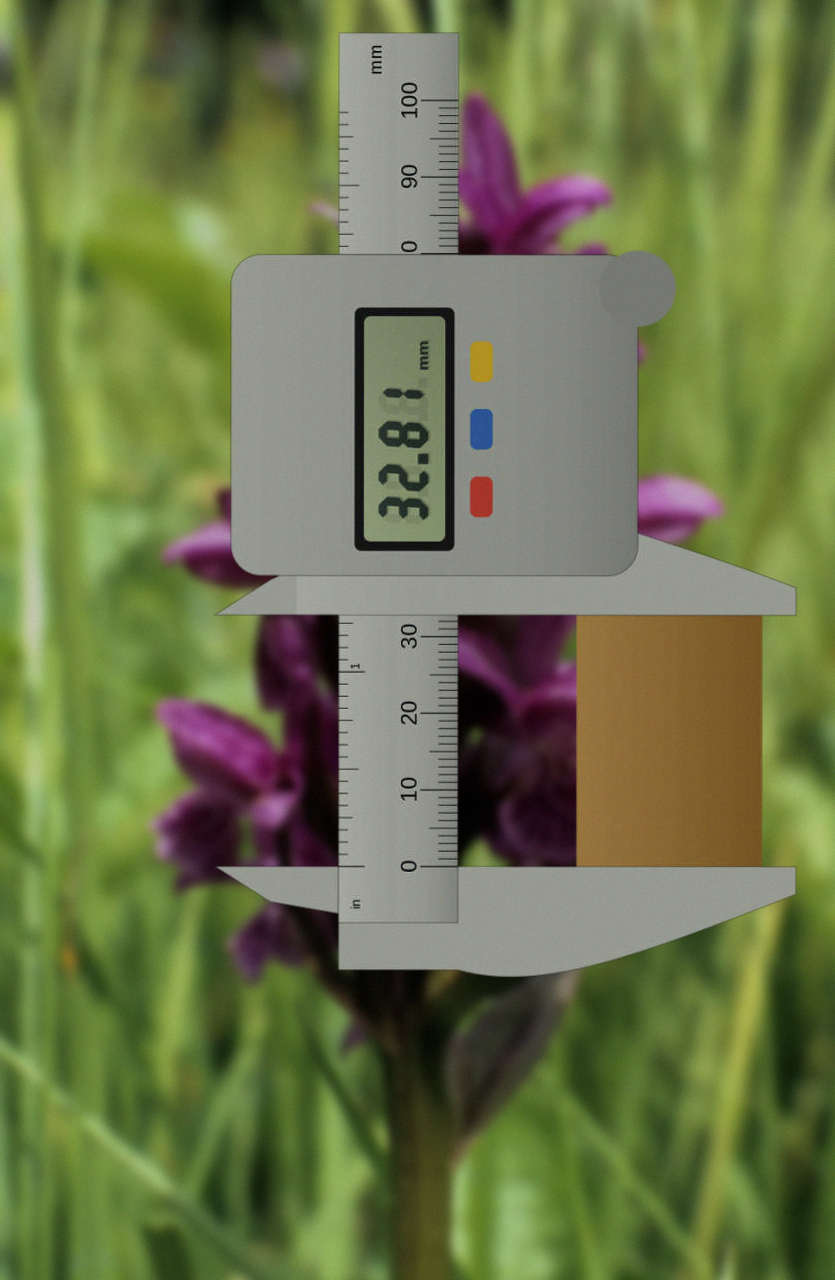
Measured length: 32.81 mm
